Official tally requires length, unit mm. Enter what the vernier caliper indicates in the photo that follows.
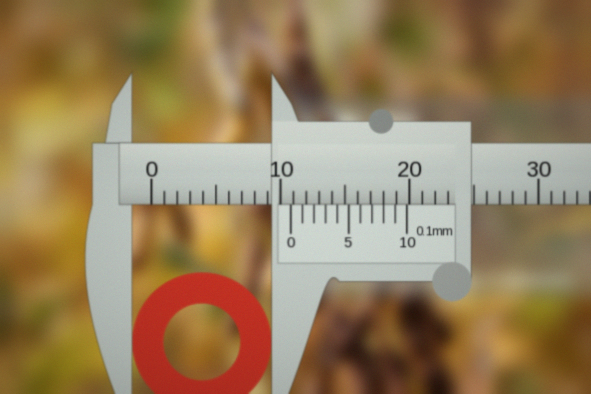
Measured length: 10.8 mm
